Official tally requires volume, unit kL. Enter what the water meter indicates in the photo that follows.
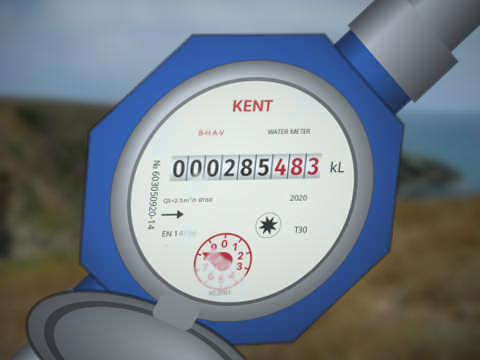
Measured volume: 285.4838 kL
